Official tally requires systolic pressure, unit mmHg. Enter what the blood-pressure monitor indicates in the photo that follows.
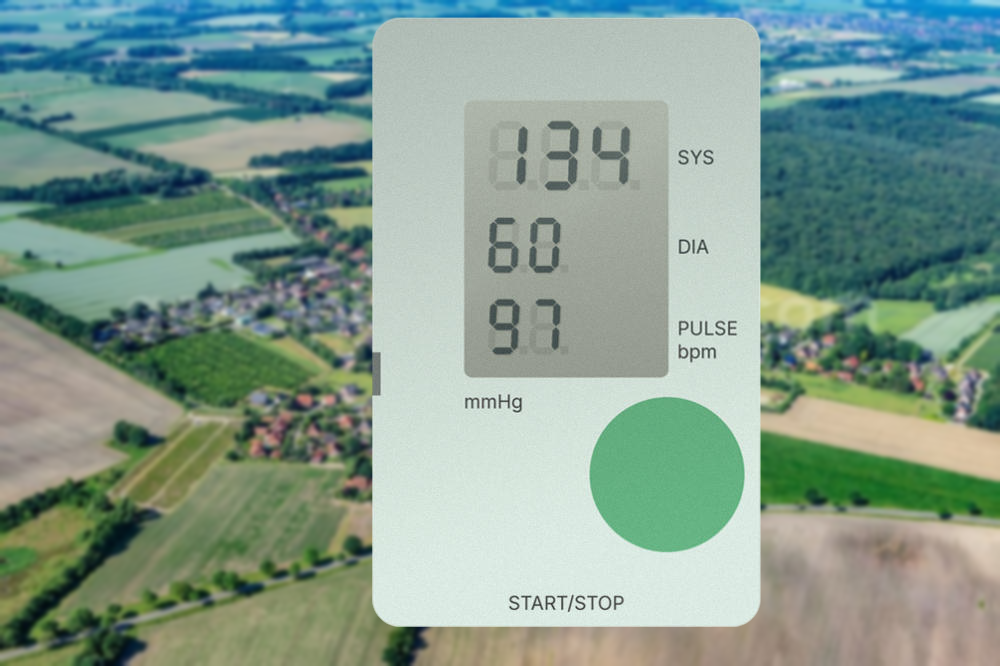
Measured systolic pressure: 134 mmHg
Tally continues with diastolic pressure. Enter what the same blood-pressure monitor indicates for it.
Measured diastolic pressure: 60 mmHg
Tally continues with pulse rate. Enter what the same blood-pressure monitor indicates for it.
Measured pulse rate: 97 bpm
